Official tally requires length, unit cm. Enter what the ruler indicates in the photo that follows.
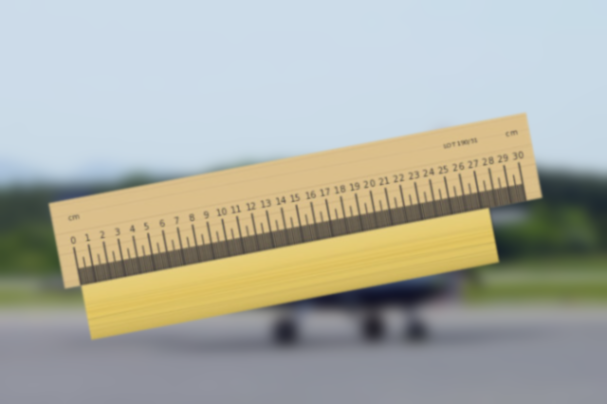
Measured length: 27.5 cm
